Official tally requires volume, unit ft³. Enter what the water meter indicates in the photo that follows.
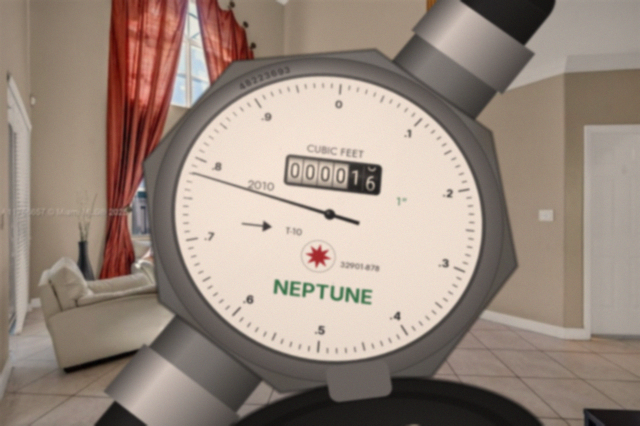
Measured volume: 15.78 ft³
